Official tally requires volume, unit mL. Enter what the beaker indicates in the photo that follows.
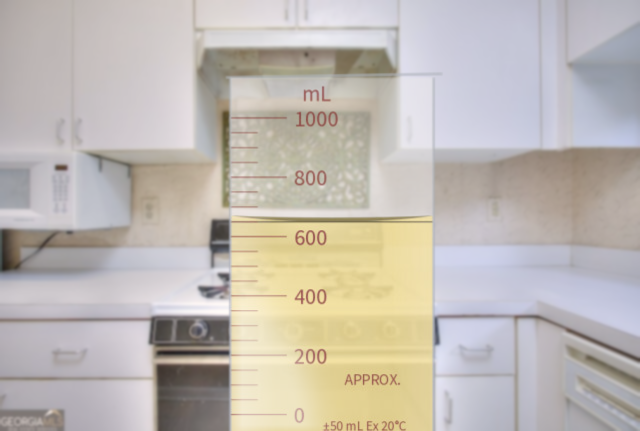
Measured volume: 650 mL
